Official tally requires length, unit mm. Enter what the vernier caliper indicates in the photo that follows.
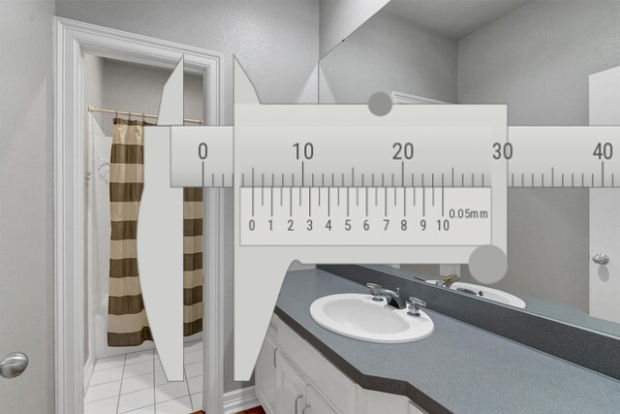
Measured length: 5.0 mm
